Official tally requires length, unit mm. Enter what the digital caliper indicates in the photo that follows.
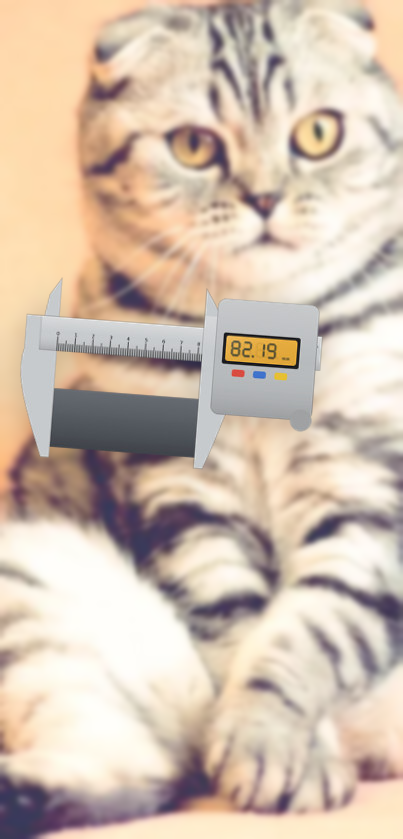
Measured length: 82.19 mm
